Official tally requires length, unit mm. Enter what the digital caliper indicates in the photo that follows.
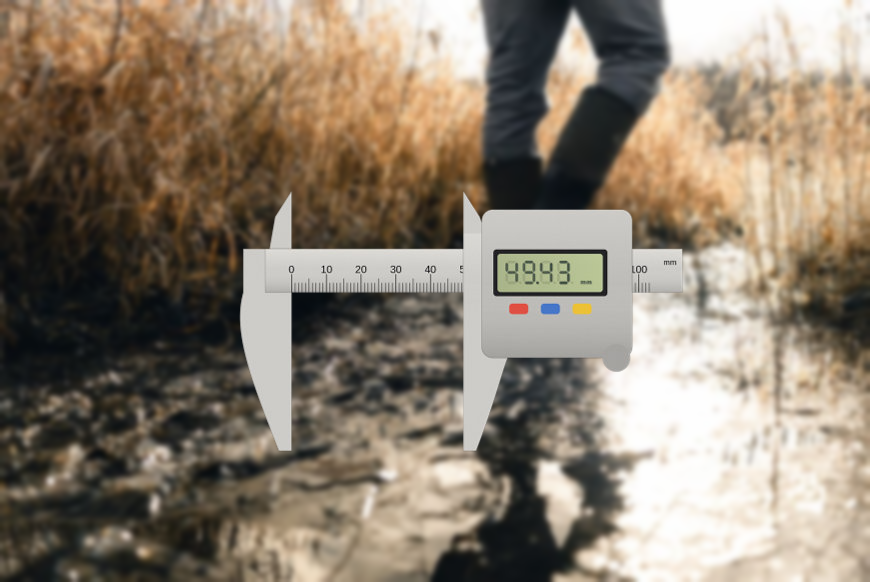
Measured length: 49.43 mm
